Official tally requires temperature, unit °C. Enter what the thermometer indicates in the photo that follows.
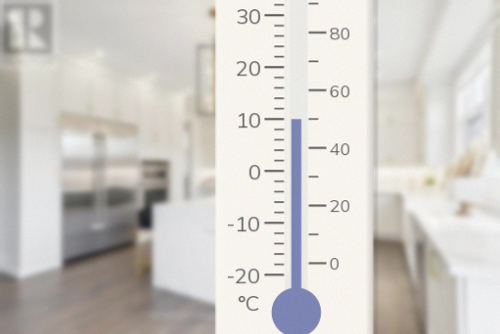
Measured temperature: 10 °C
